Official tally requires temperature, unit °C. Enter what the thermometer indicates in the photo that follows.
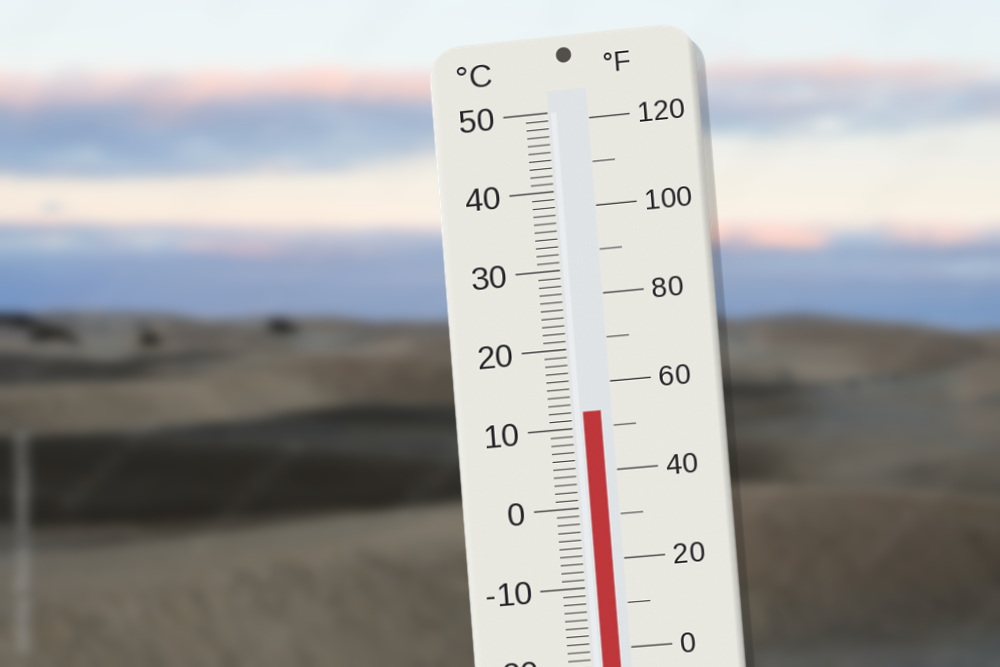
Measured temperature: 12 °C
